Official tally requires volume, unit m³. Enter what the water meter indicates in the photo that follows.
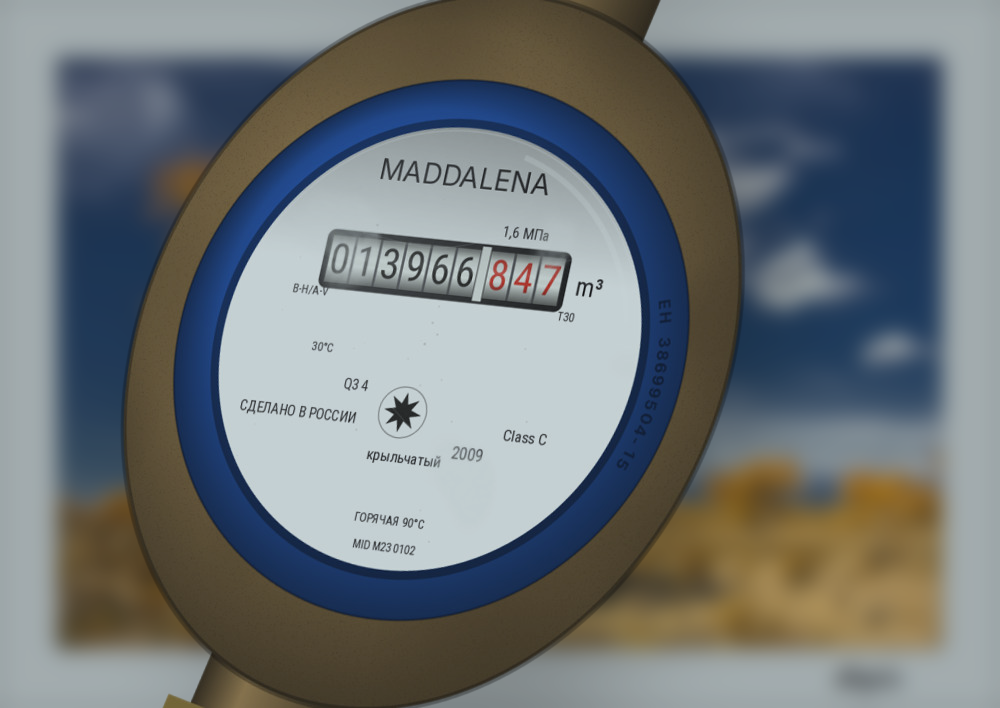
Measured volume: 13966.847 m³
